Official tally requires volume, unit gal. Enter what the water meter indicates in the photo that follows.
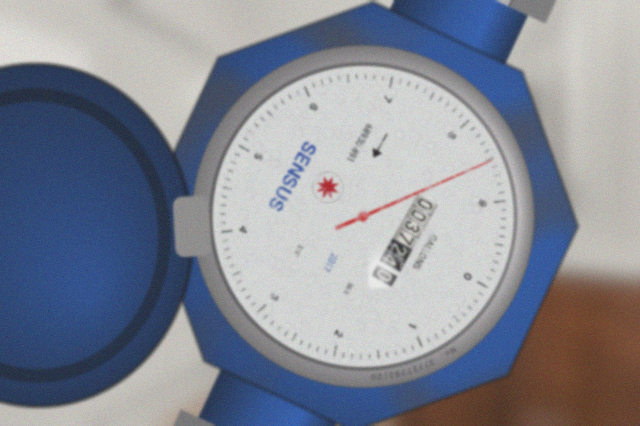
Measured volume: 37238.5 gal
